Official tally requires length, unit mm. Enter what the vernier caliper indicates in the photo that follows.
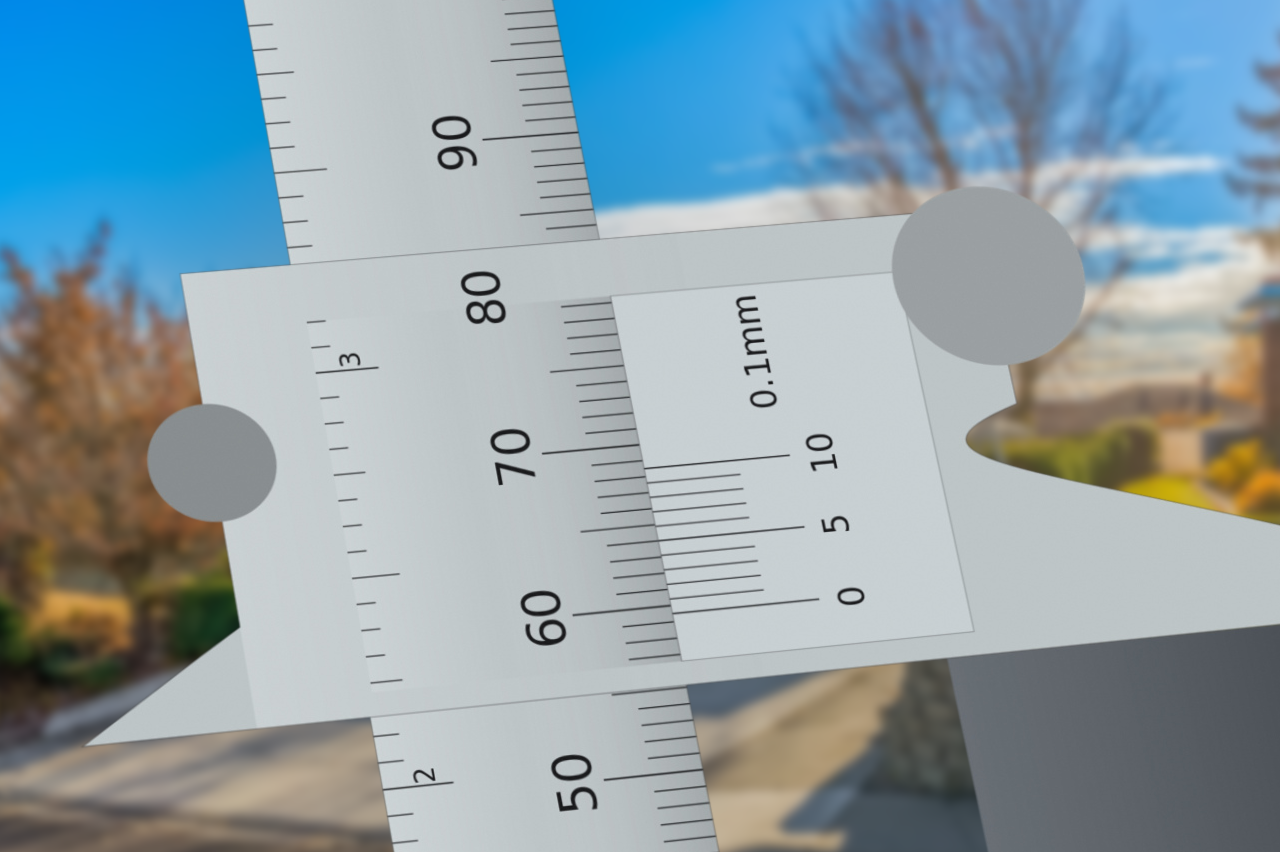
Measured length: 59.5 mm
